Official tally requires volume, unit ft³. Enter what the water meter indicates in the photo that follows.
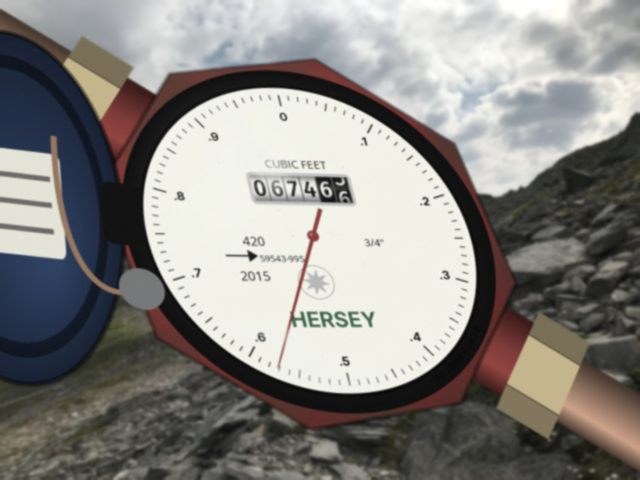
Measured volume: 67465.57 ft³
